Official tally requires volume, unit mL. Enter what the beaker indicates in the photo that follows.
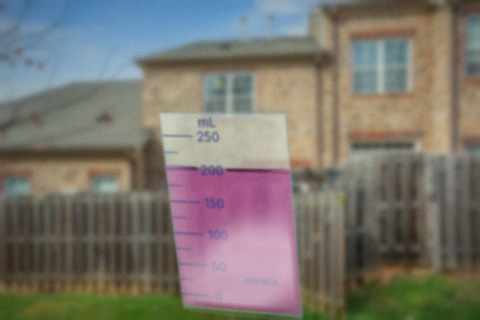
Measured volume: 200 mL
